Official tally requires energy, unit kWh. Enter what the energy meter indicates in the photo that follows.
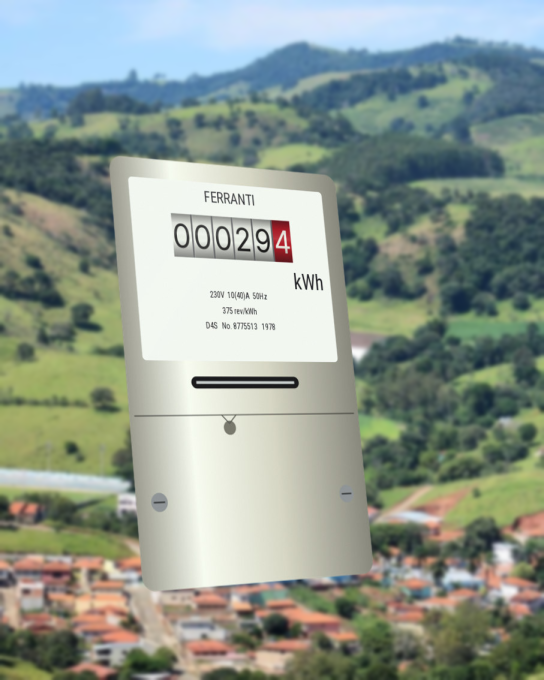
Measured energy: 29.4 kWh
